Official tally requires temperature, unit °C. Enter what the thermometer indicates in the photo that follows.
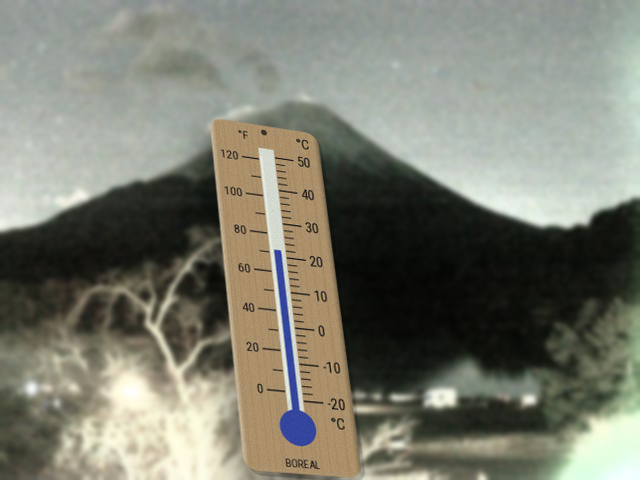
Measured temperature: 22 °C
